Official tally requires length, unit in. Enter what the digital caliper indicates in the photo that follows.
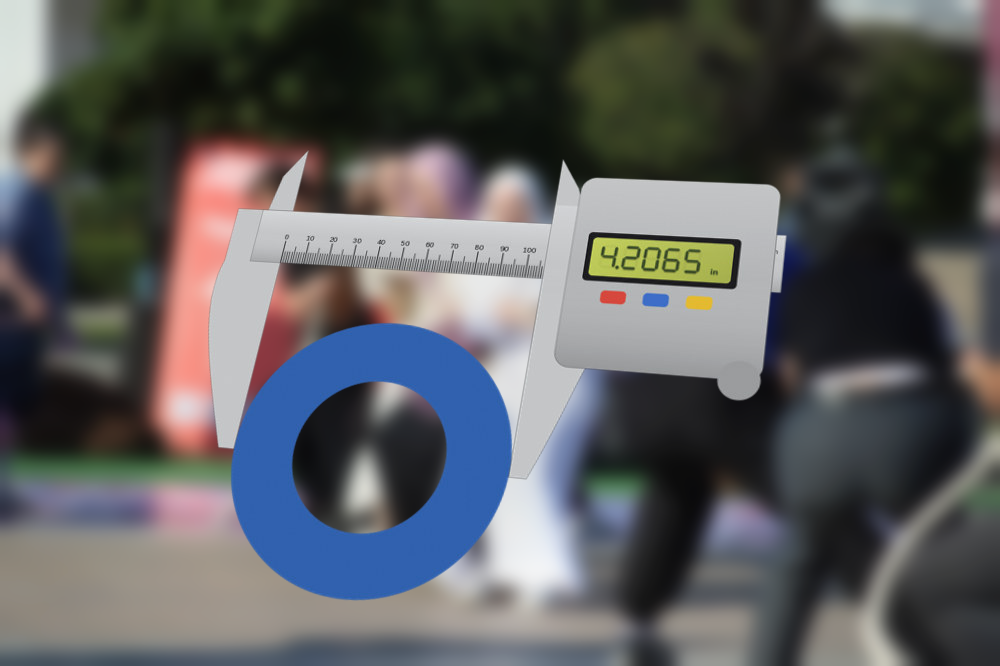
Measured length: 4.2065 in
